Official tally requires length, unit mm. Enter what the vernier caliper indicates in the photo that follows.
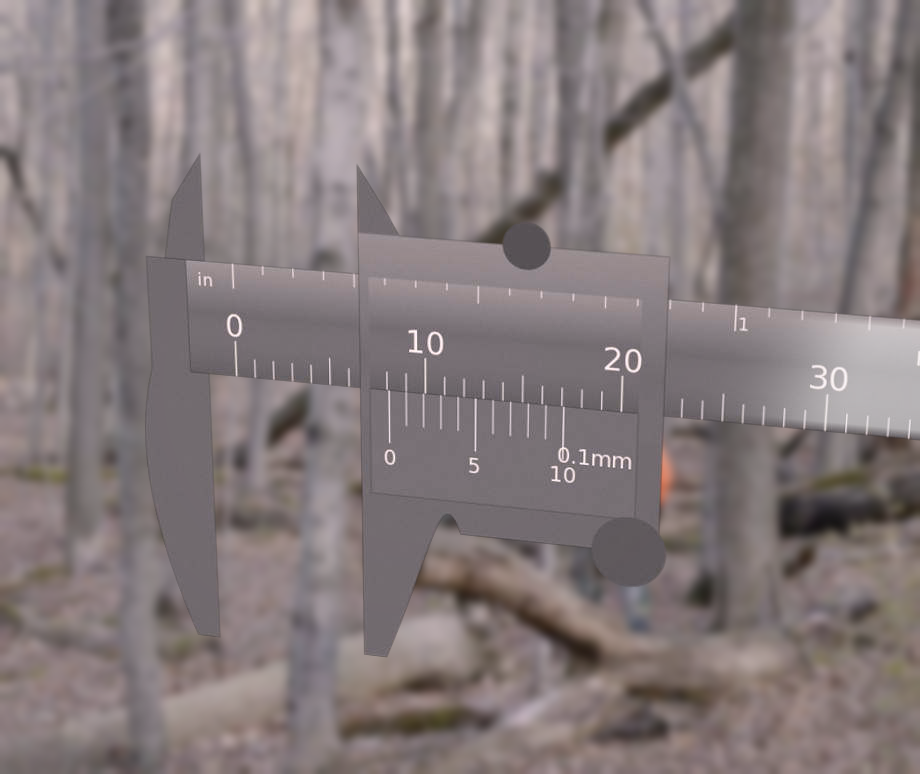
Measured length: 8.1 mm
